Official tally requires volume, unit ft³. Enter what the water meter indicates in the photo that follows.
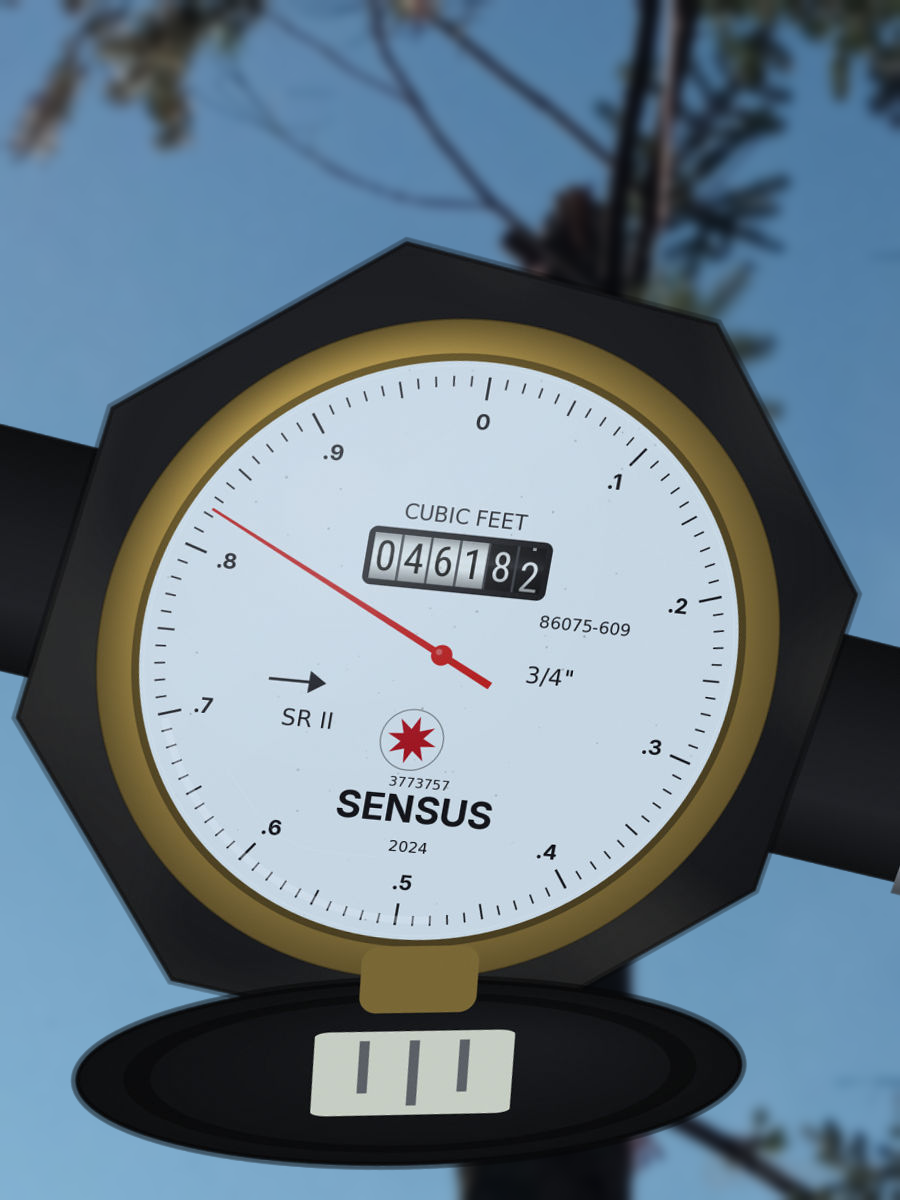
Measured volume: 46181.82 ft³
